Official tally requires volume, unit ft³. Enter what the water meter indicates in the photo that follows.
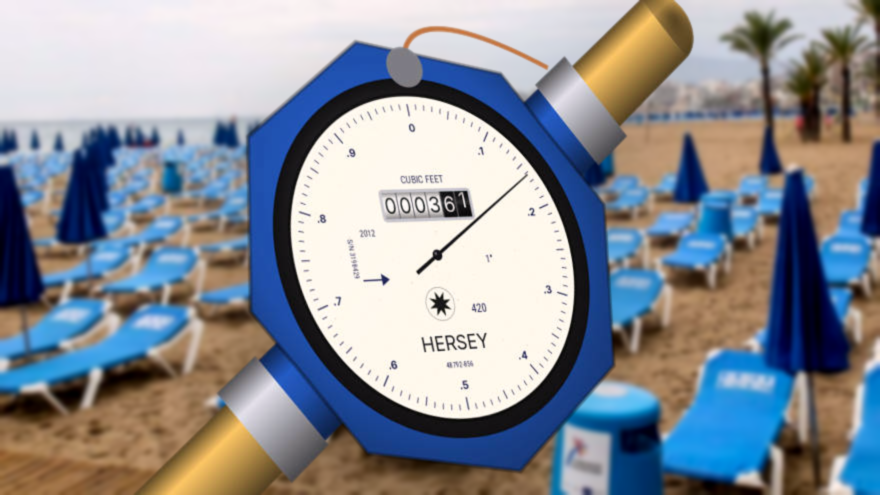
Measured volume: 361.16 ft³
